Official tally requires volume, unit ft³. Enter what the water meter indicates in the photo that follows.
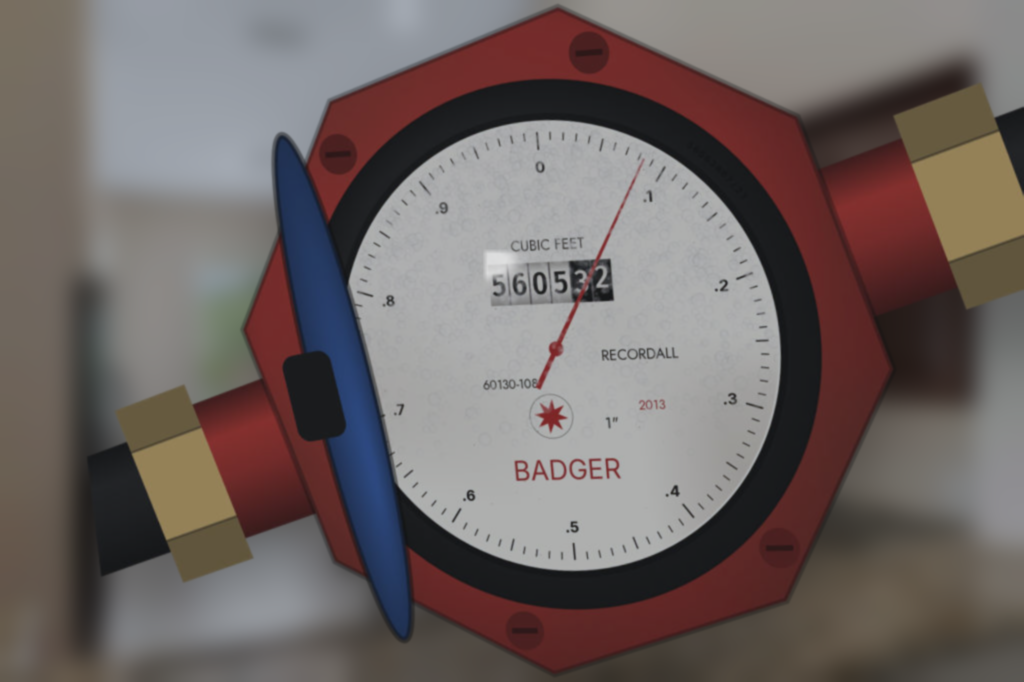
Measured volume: 560532.08 ft³
